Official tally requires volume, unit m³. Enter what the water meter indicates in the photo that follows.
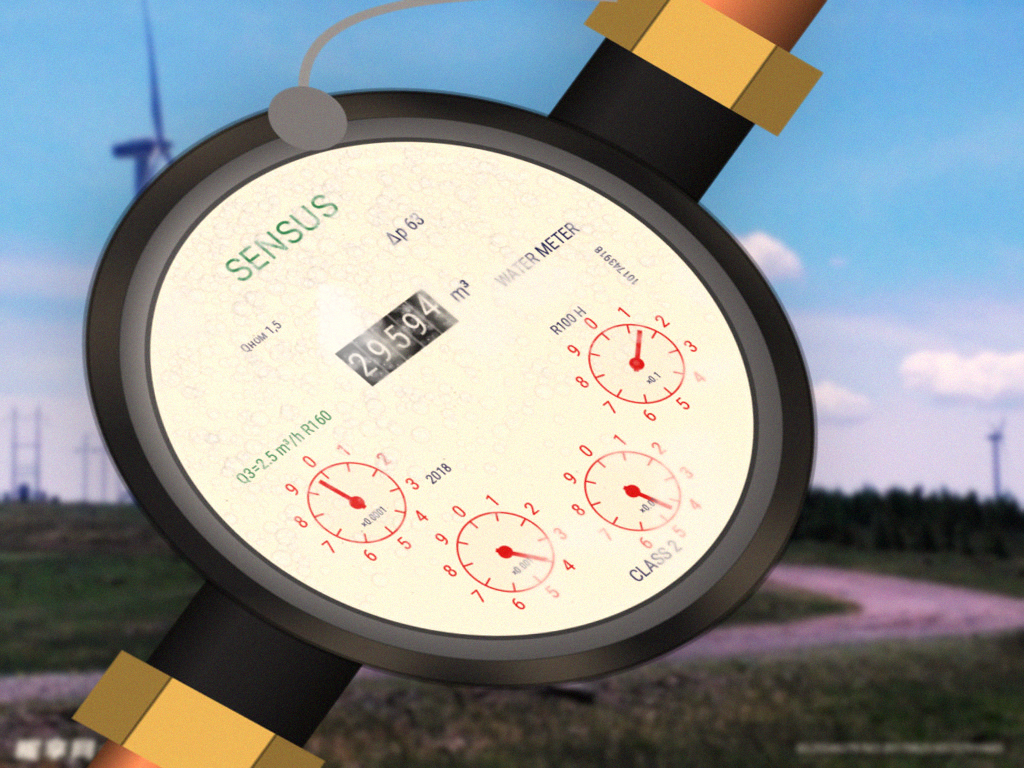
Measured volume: 29594.1439 m³
